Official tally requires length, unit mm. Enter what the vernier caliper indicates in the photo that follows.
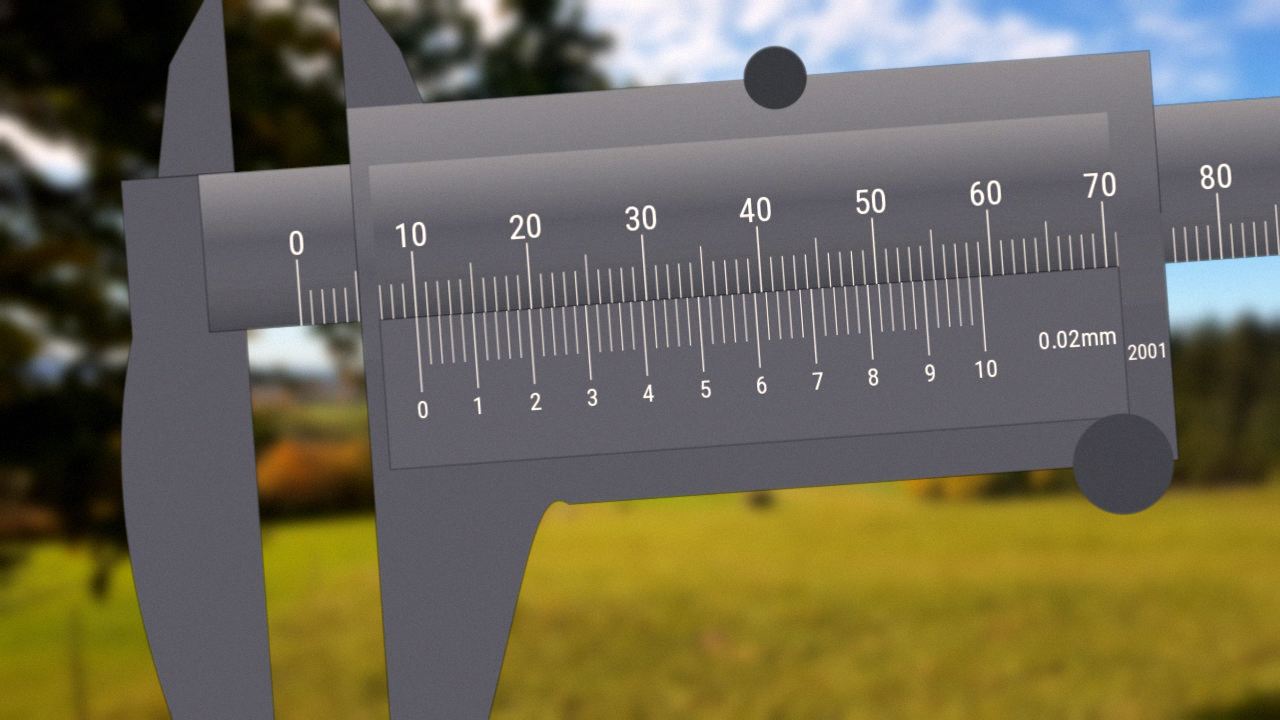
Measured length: 10.0 mm
